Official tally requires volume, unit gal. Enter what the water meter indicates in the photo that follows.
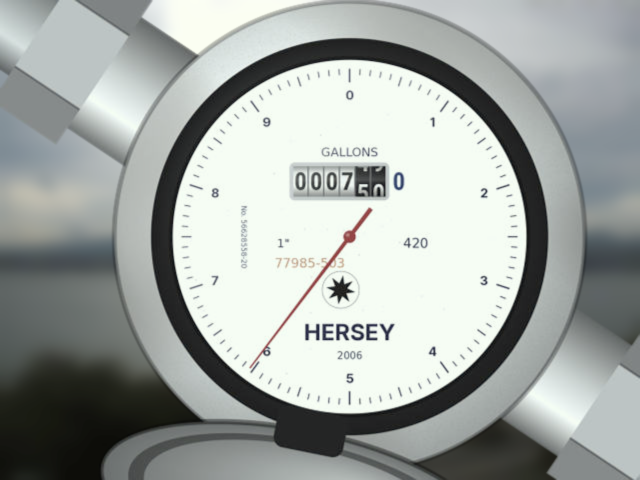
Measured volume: 7496.0 gal
